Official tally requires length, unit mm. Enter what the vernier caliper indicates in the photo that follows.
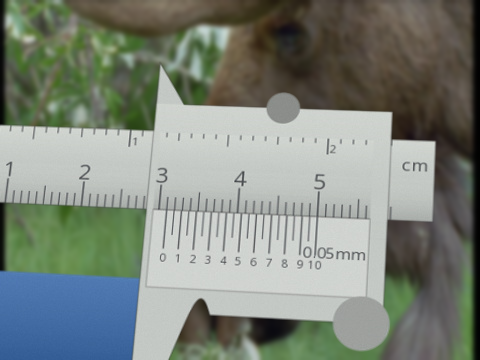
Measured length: 31.0 mm
